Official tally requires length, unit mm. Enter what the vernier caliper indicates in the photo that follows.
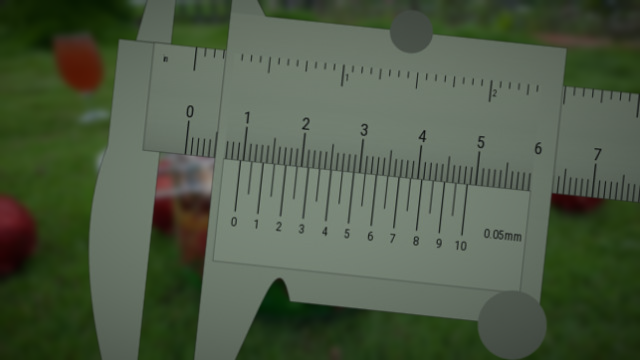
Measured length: 9.5 mm
